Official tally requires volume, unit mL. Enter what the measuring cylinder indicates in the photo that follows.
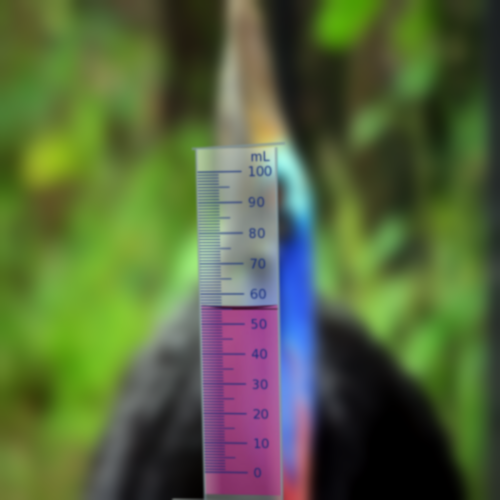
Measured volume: 55 mL
